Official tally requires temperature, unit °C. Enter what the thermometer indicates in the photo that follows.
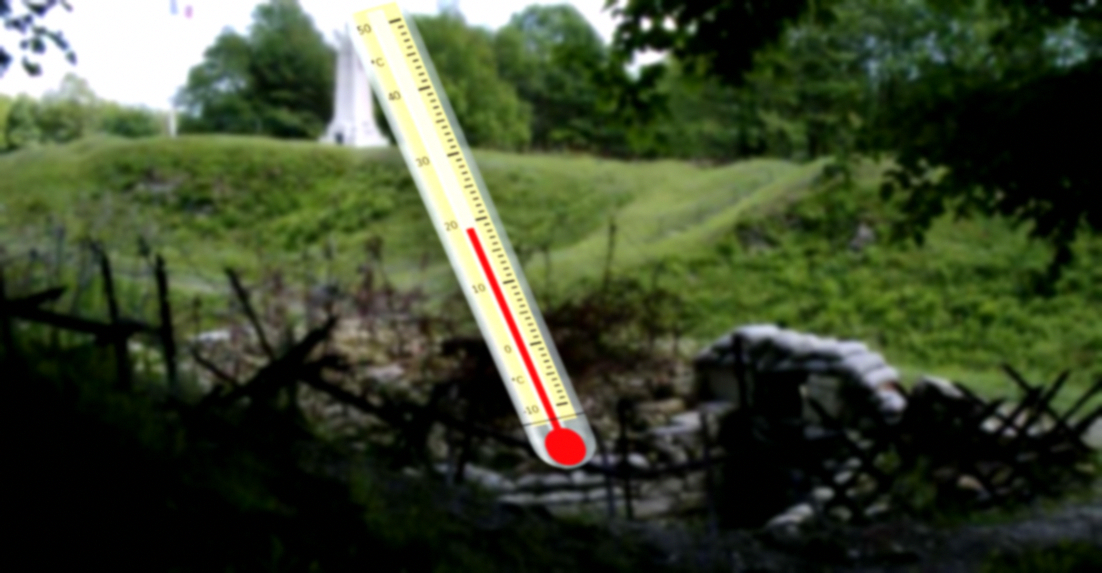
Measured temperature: 19 °C
